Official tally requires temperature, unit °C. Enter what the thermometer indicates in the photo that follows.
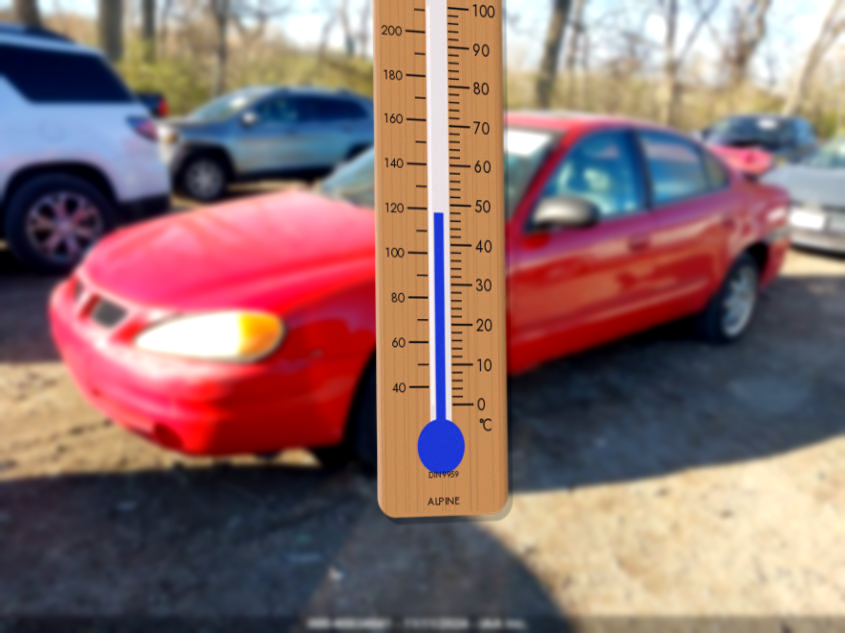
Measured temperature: 48 °C
